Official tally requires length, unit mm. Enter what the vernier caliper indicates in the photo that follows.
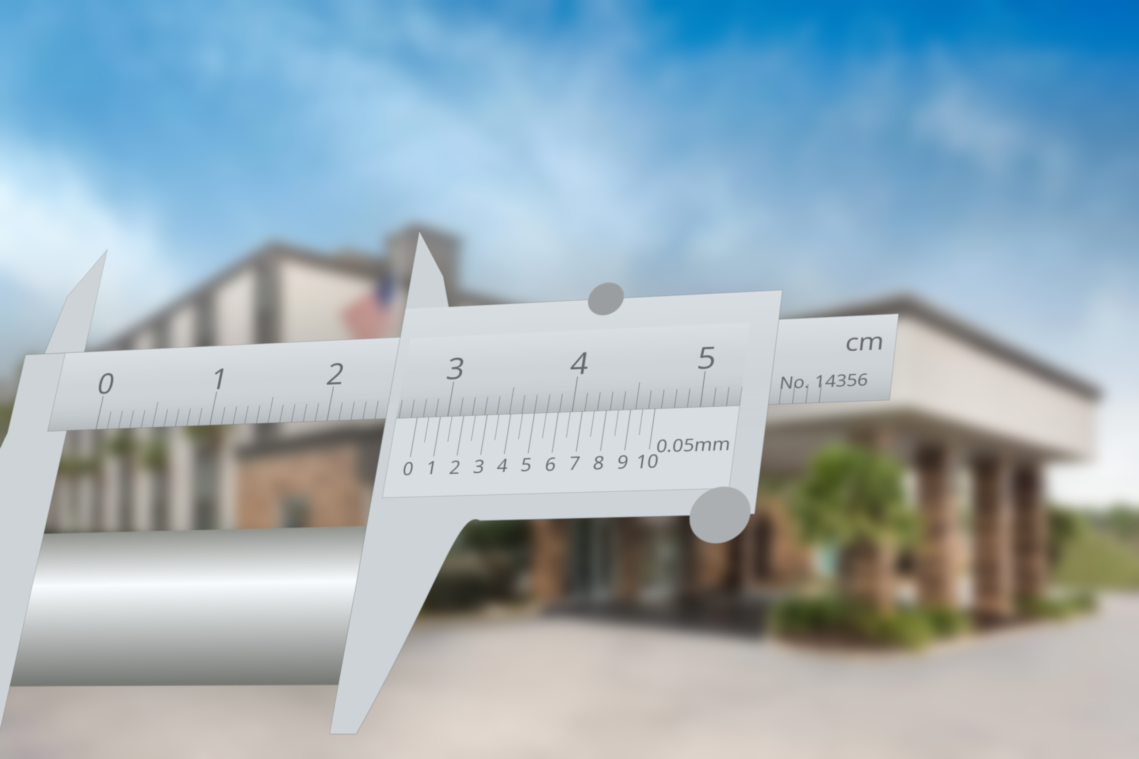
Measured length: 27.5 mm
